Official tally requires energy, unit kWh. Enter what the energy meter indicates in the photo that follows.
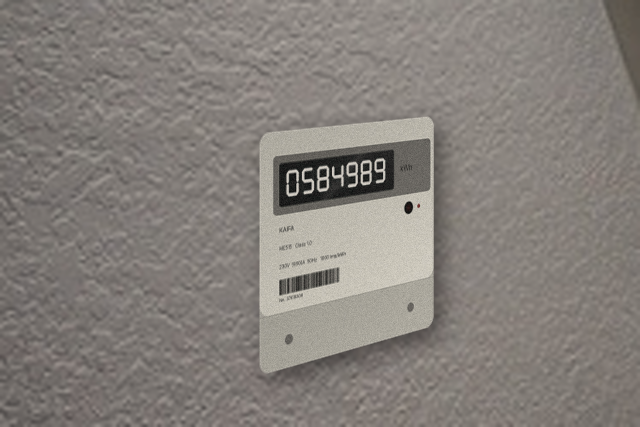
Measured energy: 584989 kWh
